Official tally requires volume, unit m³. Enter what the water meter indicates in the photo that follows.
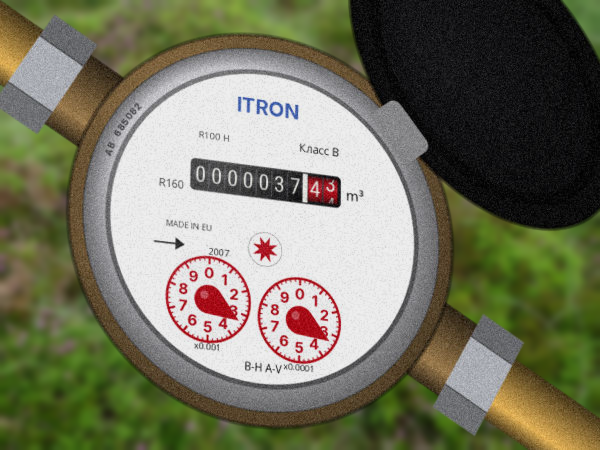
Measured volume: 37.4333 m³
